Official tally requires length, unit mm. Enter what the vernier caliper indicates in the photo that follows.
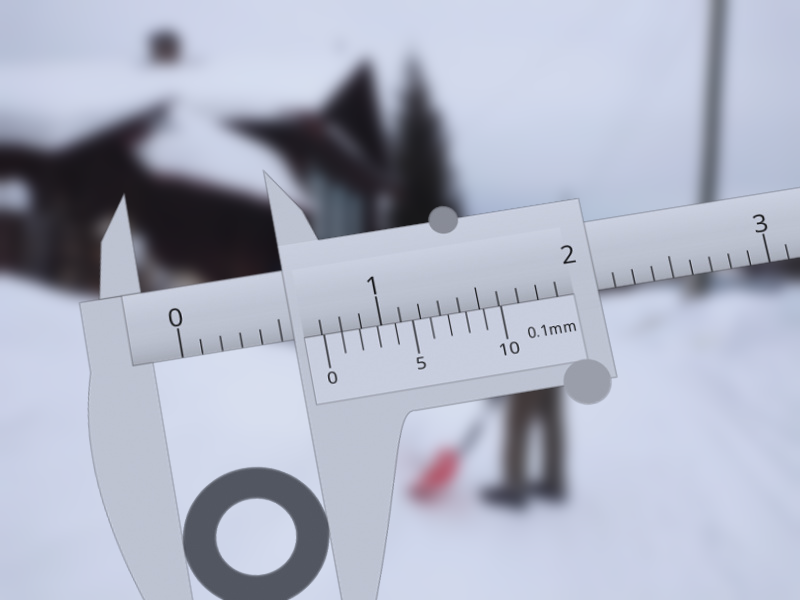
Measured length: 7.1 mm
